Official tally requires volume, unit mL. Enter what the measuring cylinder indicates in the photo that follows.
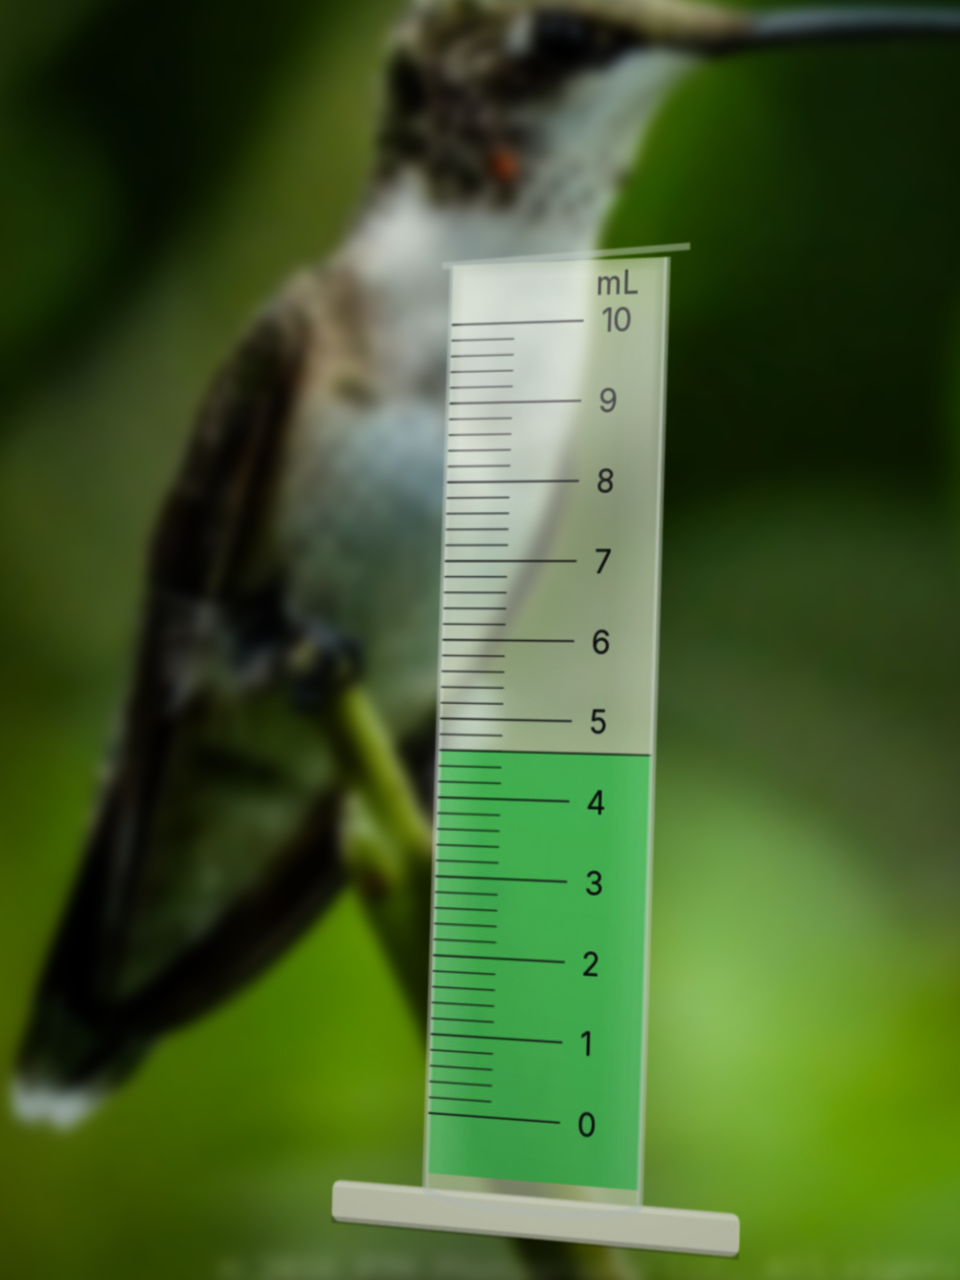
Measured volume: 4.6 mL
